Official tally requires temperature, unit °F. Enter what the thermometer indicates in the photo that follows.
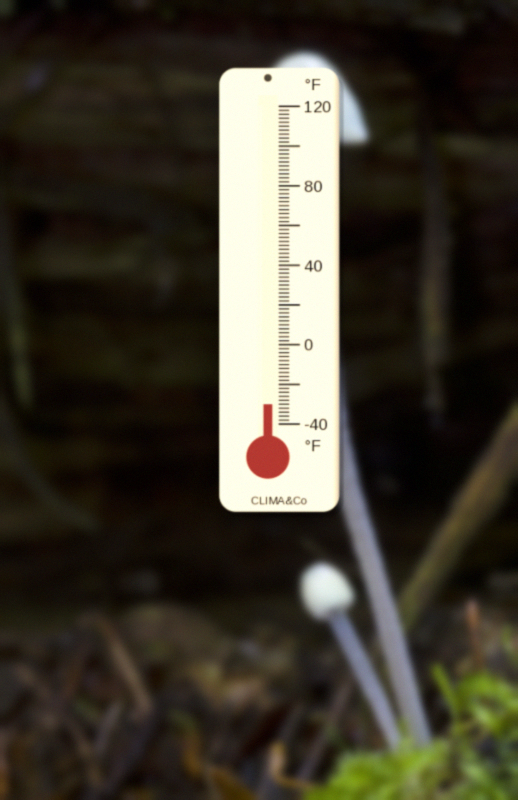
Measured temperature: -30 °F
